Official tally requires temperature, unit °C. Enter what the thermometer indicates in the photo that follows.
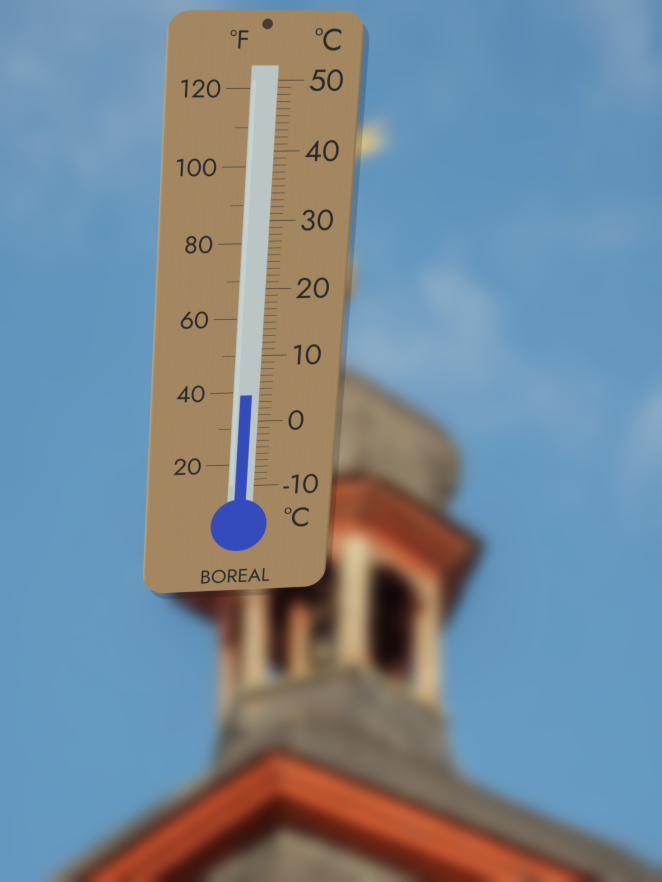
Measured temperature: 4 °C
